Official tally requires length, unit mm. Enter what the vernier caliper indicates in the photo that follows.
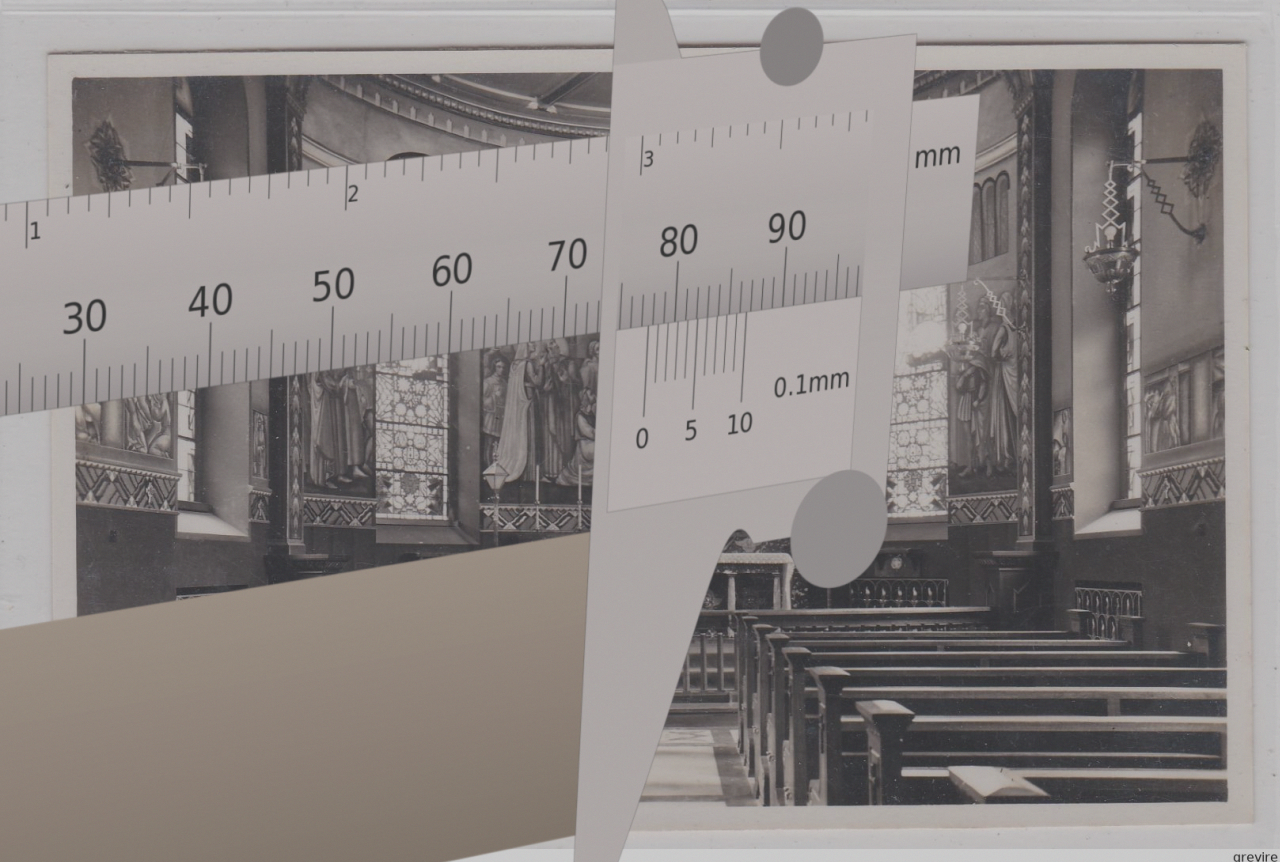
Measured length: 77.6 mm
